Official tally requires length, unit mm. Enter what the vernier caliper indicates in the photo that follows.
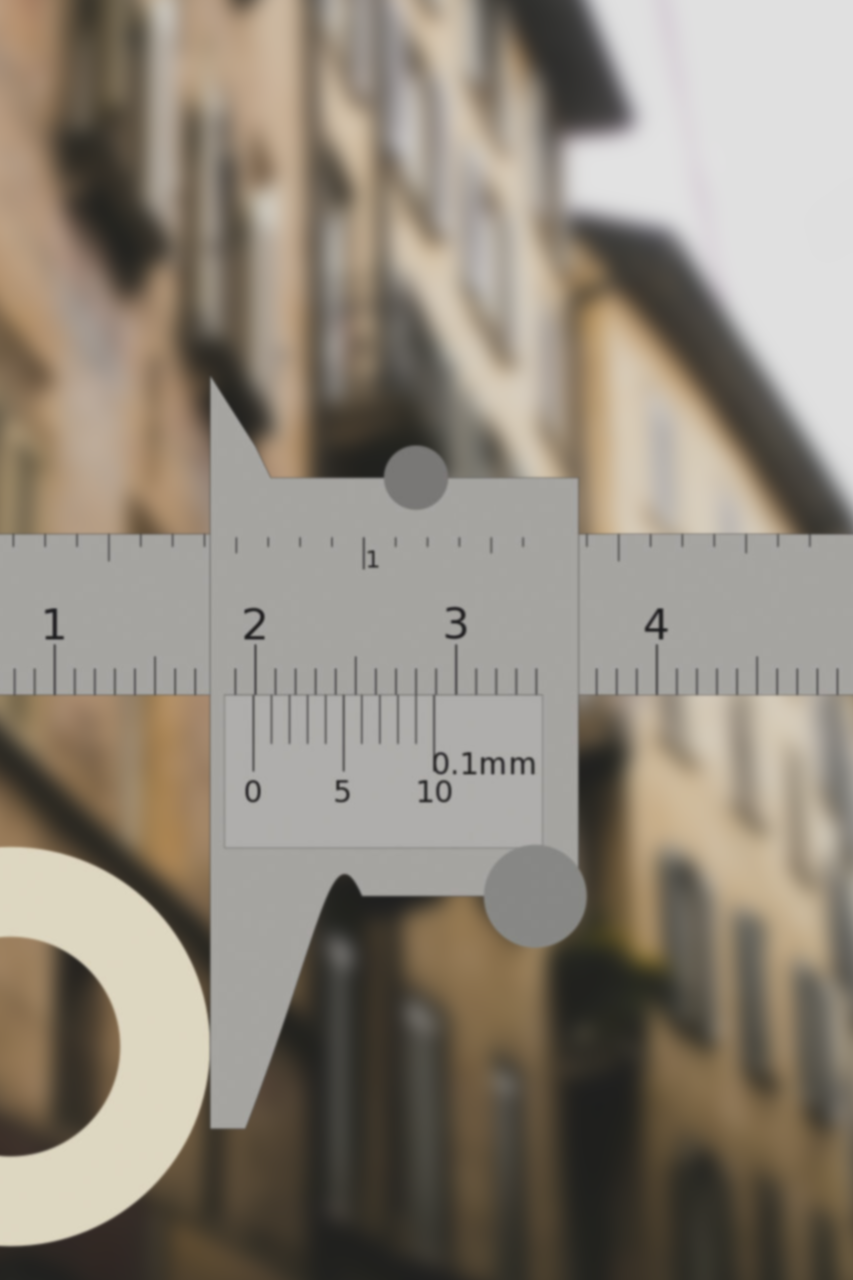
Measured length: 19.9 mm
